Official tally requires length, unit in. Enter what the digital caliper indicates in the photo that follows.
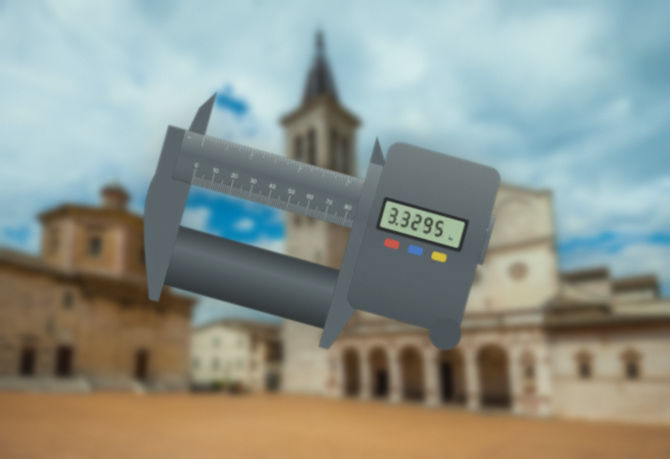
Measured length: 3.3295 in
